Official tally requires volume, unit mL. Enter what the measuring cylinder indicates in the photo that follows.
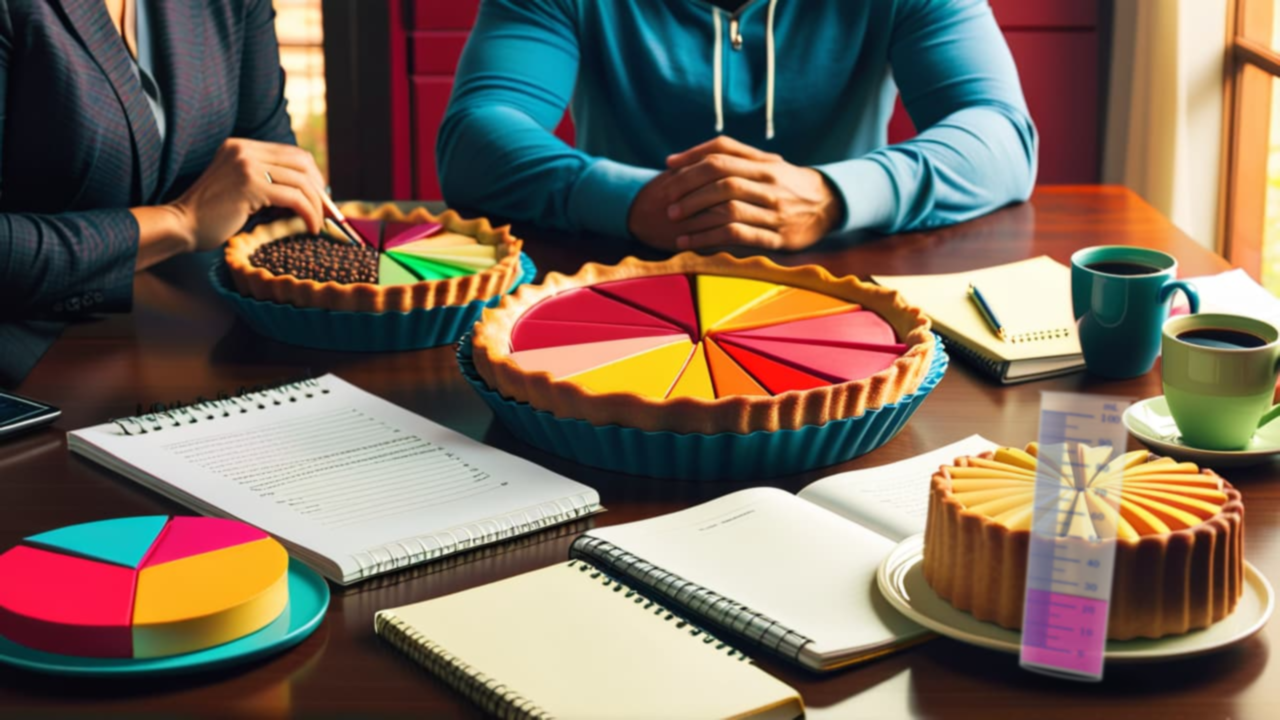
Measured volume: 25 mL
